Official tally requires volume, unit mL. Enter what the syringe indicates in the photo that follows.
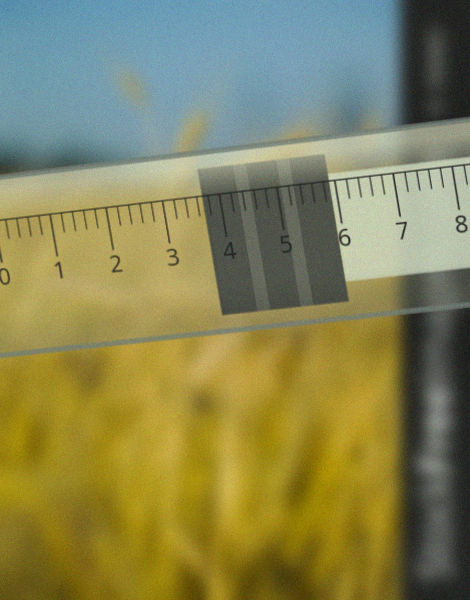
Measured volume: 3.7 mL
